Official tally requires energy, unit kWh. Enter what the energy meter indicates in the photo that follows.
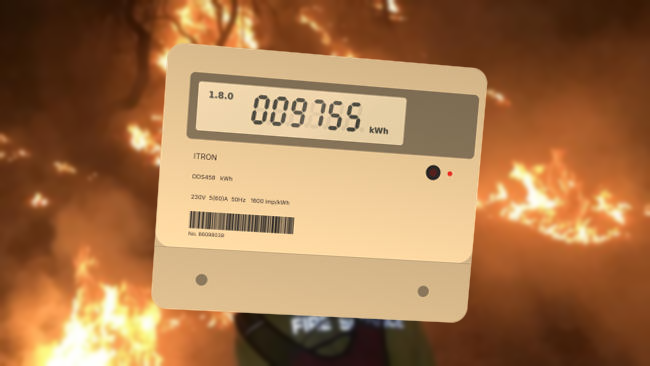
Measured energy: 9755 kWh
